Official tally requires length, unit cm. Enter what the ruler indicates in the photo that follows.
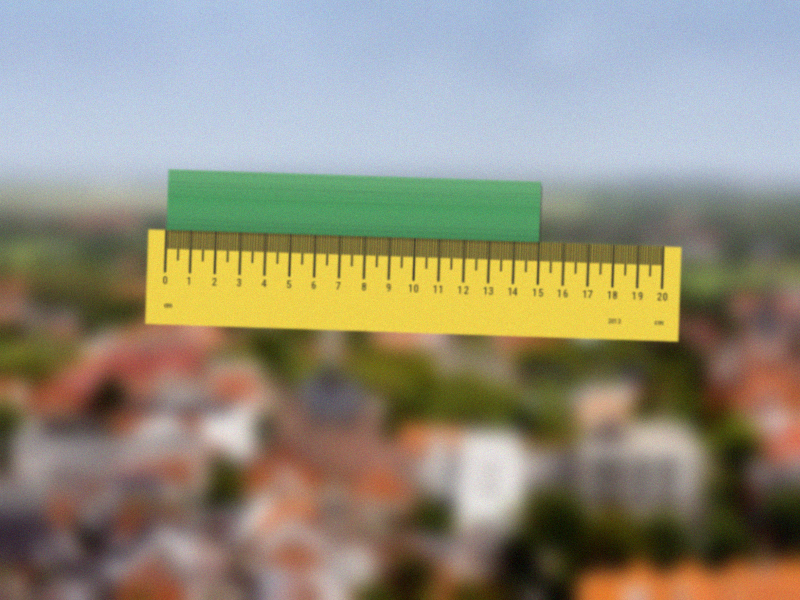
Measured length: 15 cm
